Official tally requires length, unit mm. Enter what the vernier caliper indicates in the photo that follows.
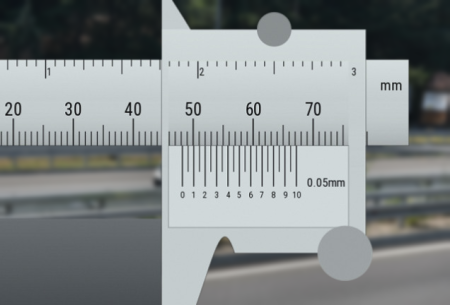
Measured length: 48.2 mm
